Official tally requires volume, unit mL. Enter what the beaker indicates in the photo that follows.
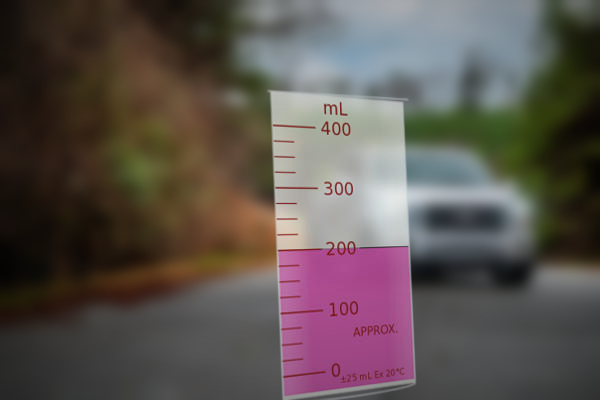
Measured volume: 200 mL
